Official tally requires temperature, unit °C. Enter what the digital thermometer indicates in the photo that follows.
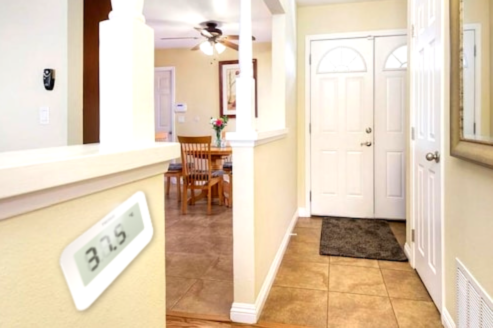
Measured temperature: 37.5 °C
